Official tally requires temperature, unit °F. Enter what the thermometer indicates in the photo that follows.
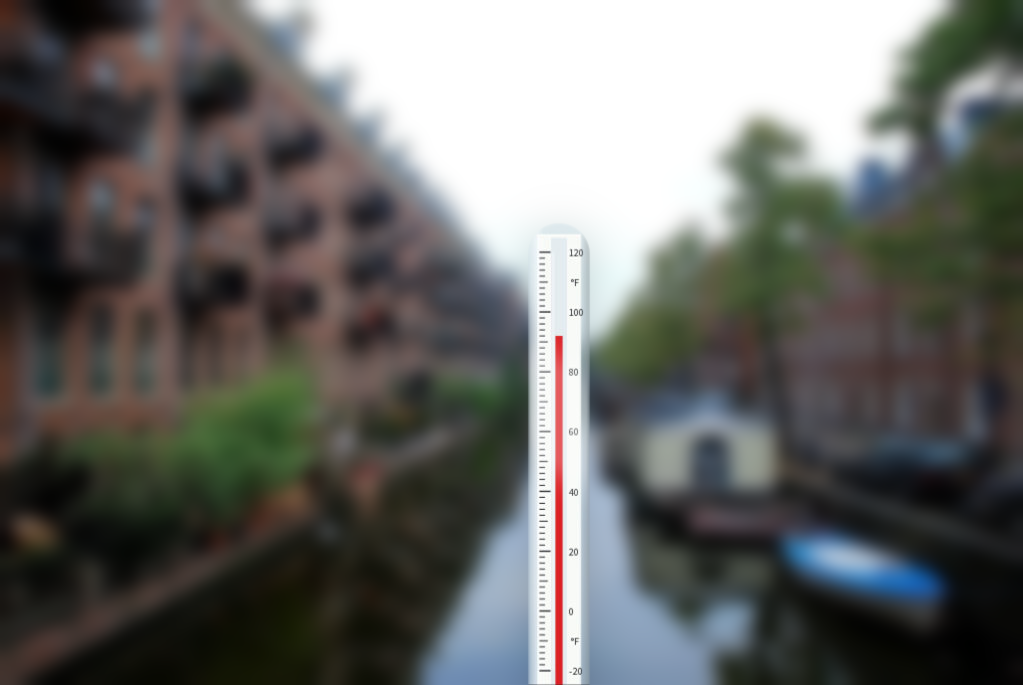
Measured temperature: 92 °F
